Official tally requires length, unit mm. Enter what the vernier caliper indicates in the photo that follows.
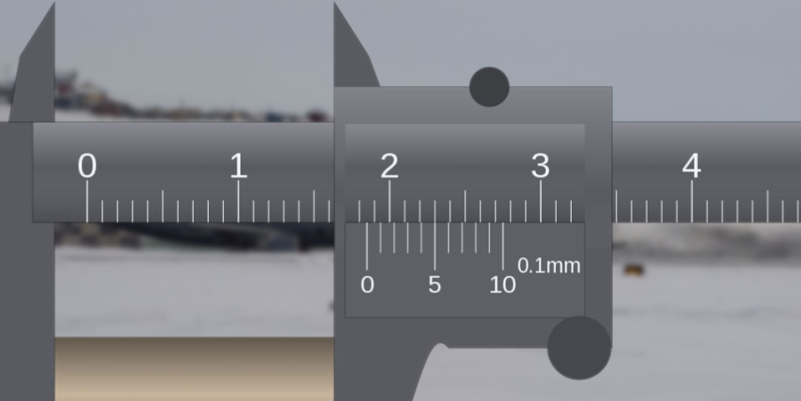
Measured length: 18.5 mm
